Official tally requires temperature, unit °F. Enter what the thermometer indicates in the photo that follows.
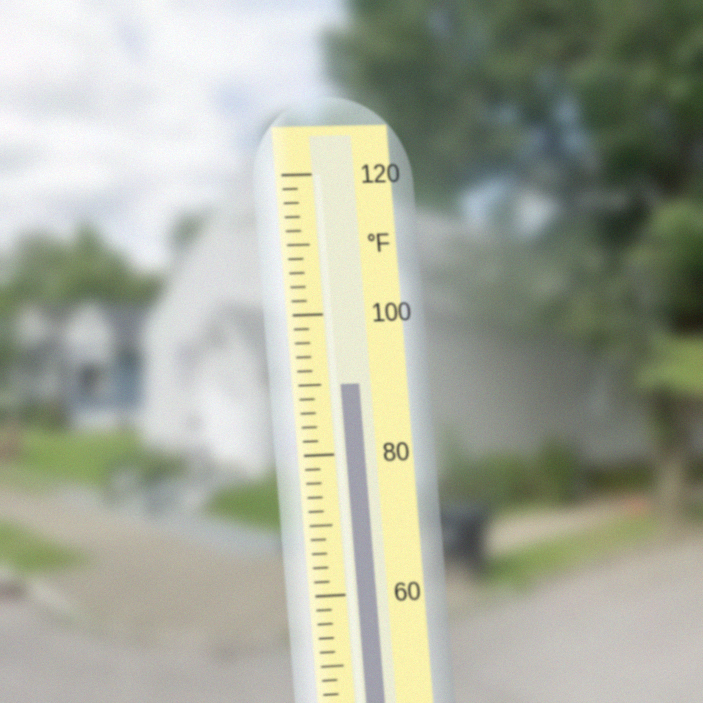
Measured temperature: 90 °F
